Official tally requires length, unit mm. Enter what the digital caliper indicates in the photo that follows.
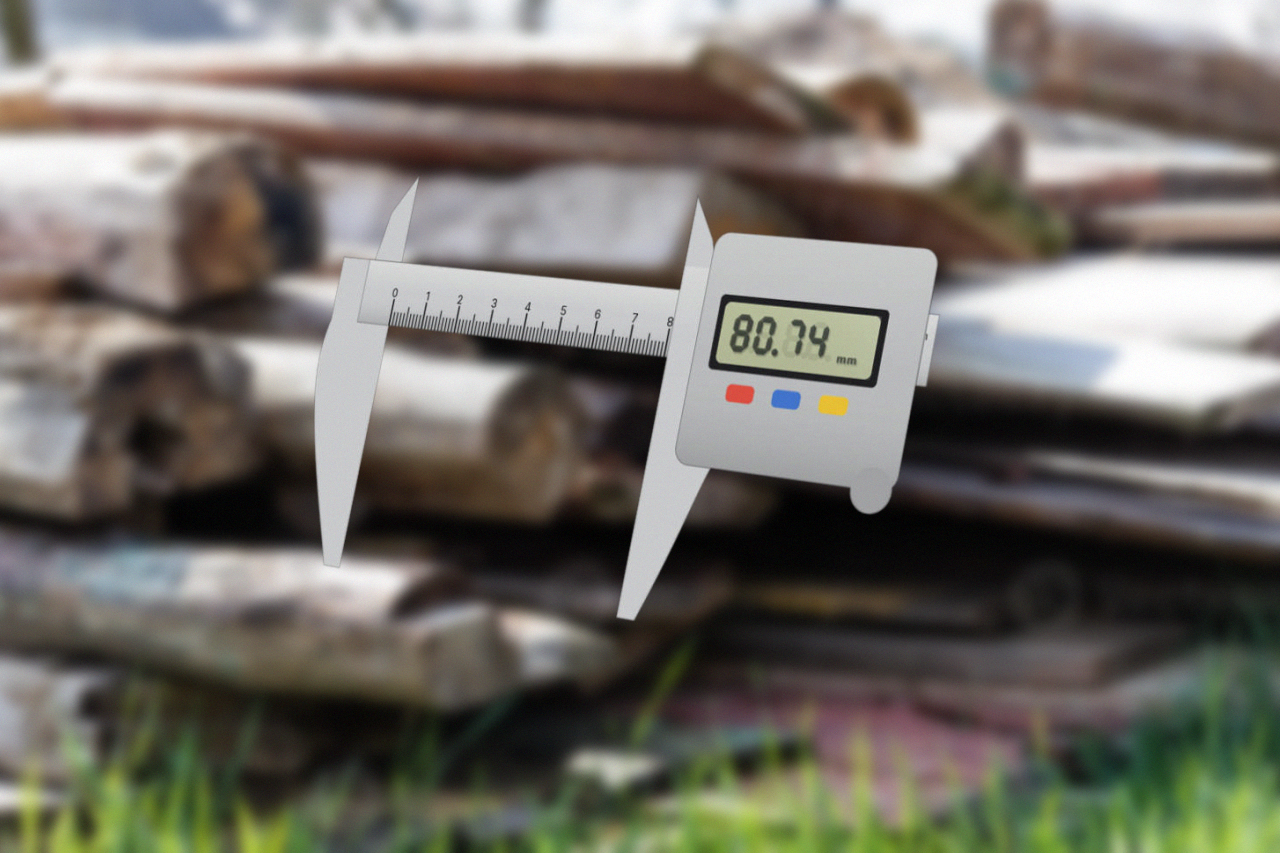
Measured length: 80.74 mm
